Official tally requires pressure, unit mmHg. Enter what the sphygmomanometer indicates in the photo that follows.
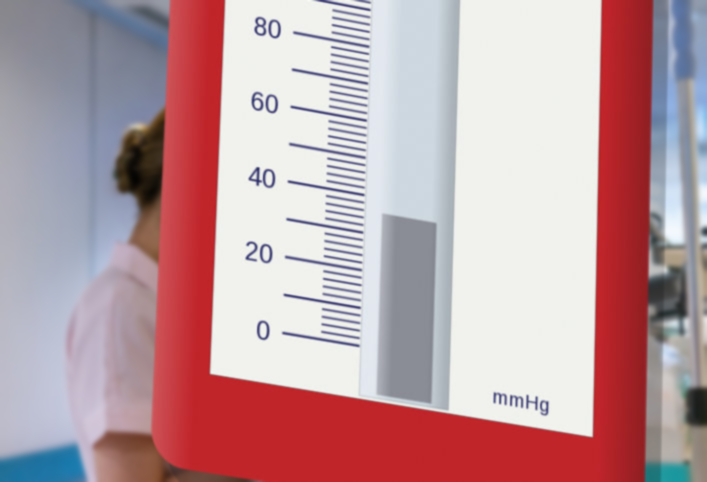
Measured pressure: 36 mmHg
